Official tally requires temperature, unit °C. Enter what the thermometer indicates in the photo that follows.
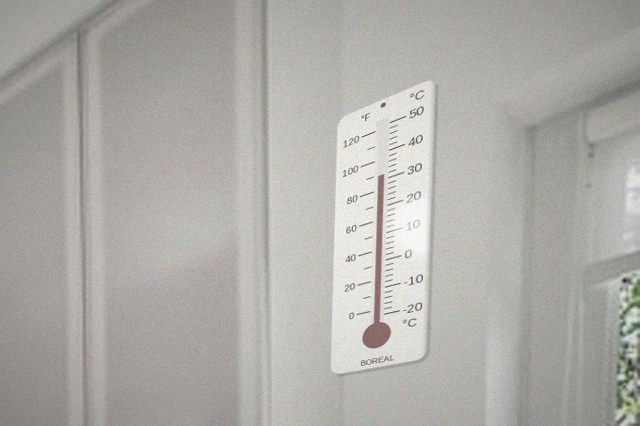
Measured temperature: 32 °C
